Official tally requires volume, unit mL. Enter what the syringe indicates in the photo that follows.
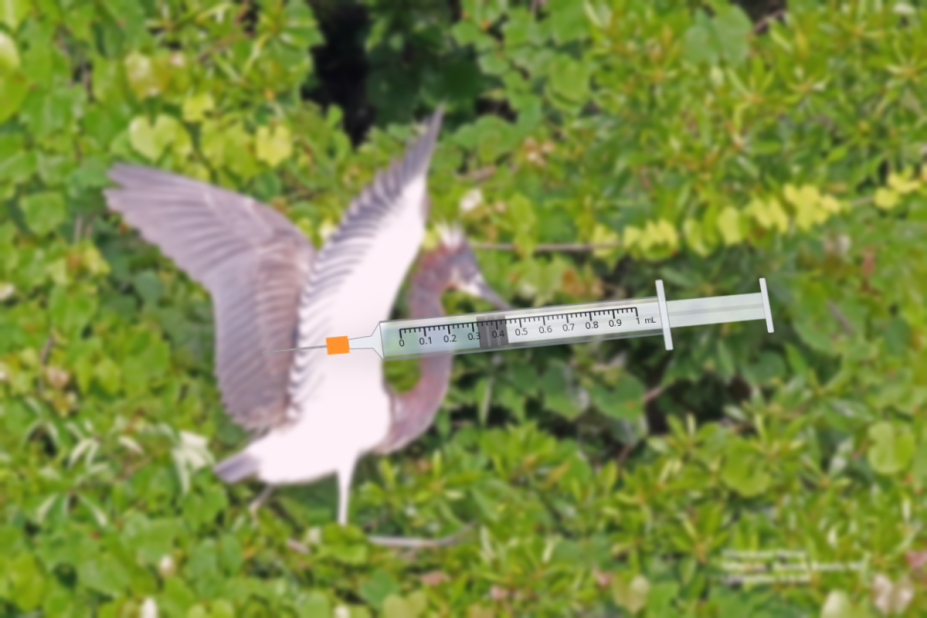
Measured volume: 0.32 mL
